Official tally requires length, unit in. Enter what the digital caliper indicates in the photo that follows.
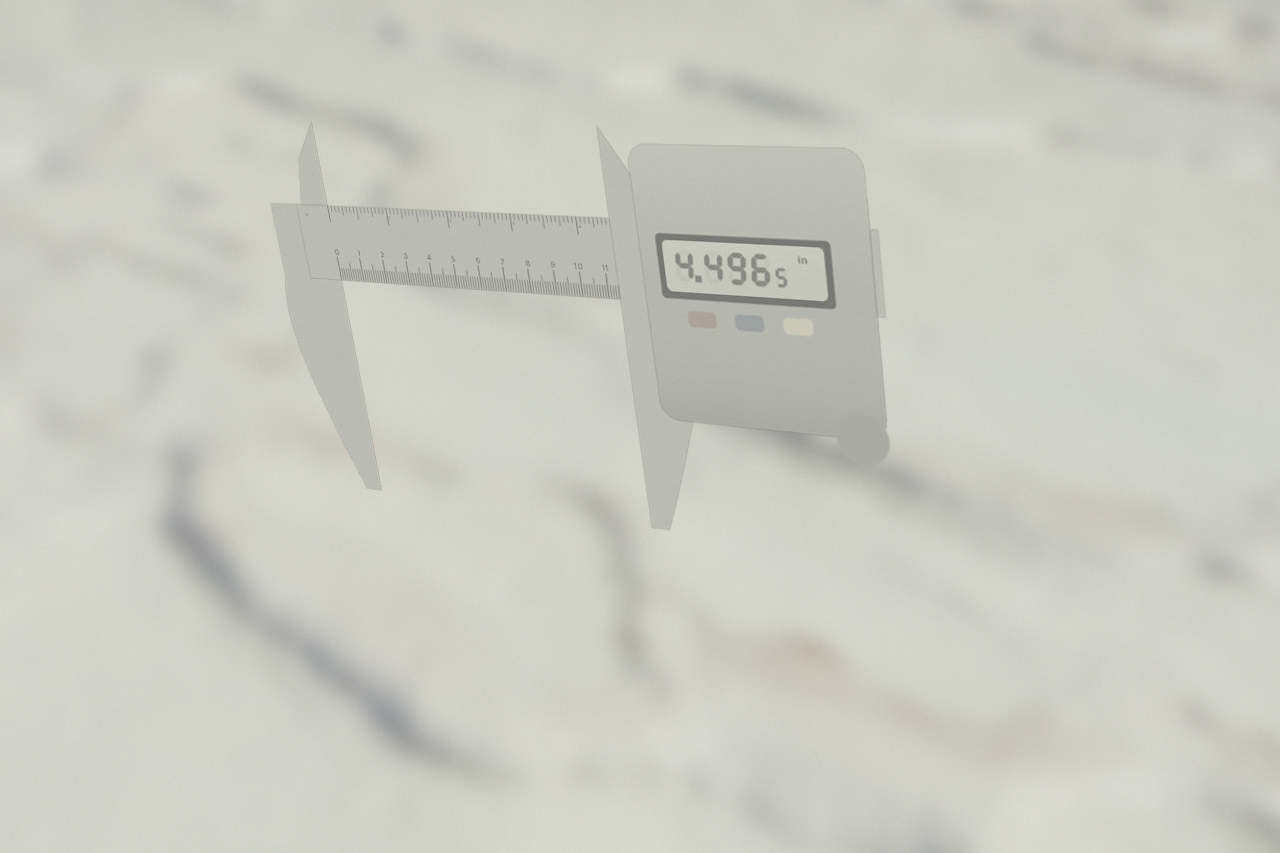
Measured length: 4.4965 in
